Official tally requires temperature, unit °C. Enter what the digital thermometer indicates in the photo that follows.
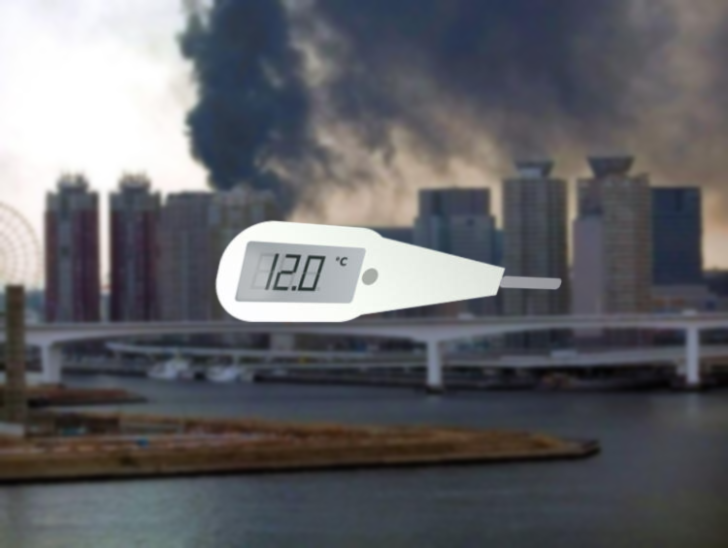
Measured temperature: 12.0 °C
